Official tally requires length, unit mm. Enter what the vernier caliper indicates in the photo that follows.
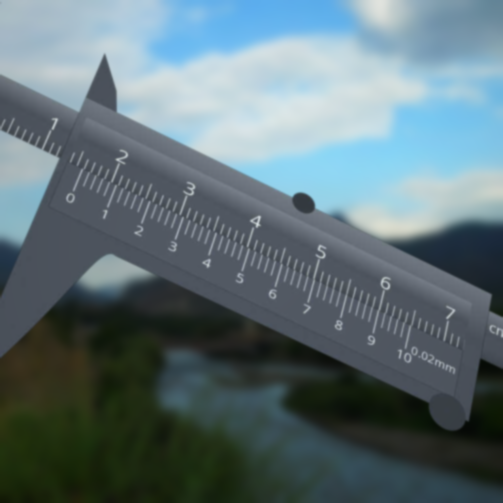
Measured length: 15.8 mm
